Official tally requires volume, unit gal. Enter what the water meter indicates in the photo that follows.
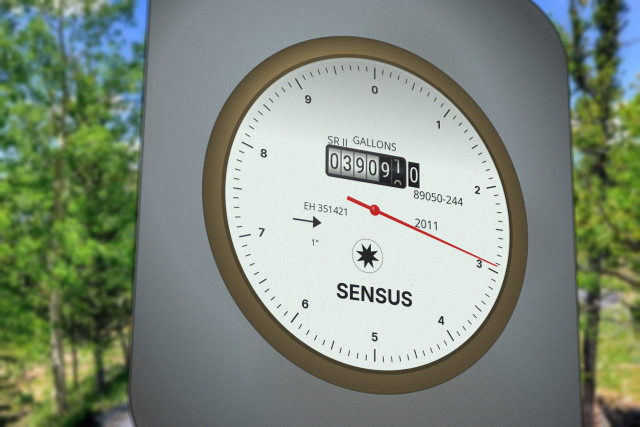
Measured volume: 390912.9 gal
